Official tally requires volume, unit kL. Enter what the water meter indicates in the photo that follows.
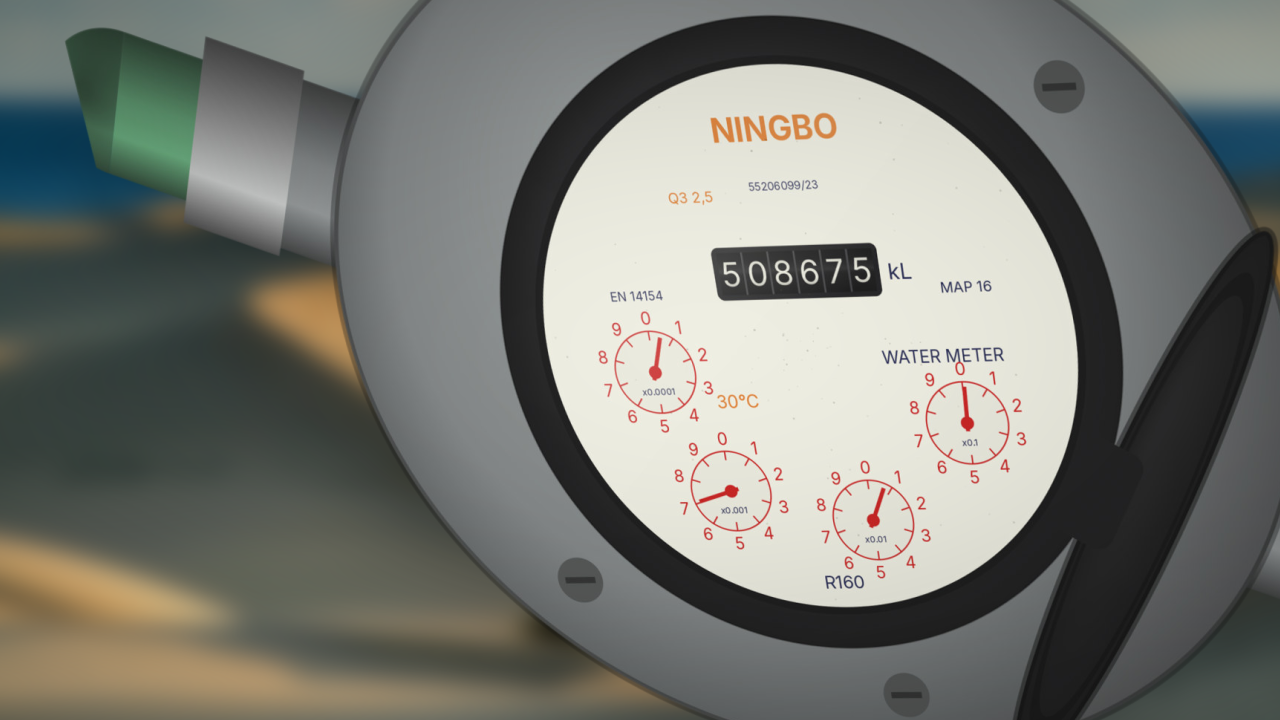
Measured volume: 508675.0070 kL
